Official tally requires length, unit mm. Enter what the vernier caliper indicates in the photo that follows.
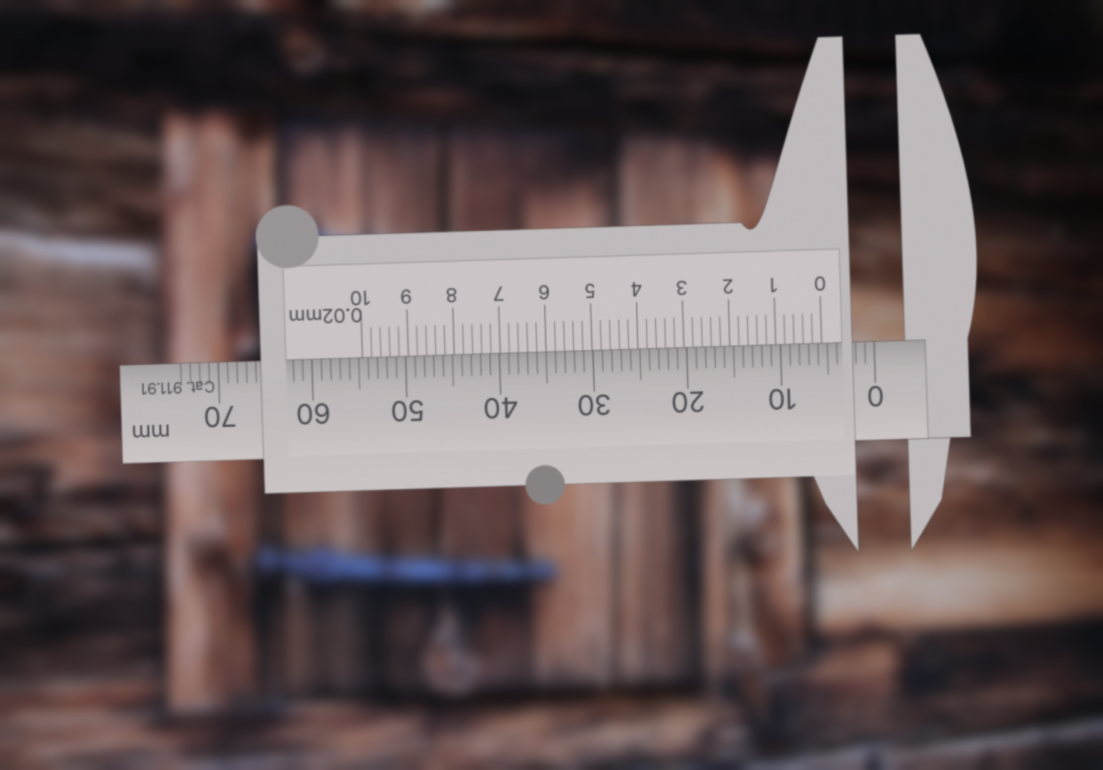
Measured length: 5.6 mm
